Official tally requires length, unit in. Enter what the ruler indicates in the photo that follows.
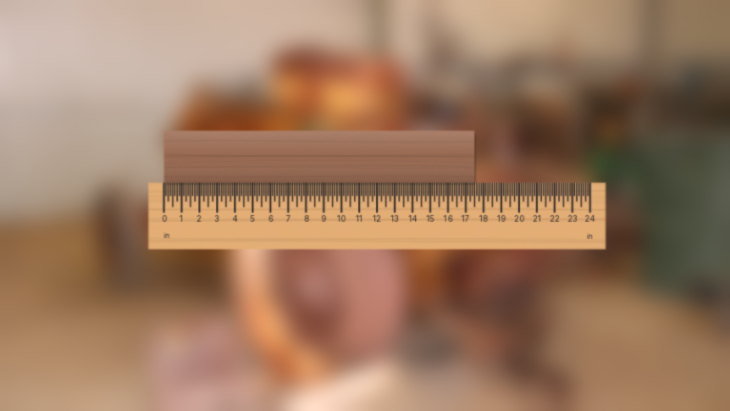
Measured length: 17.5 in
